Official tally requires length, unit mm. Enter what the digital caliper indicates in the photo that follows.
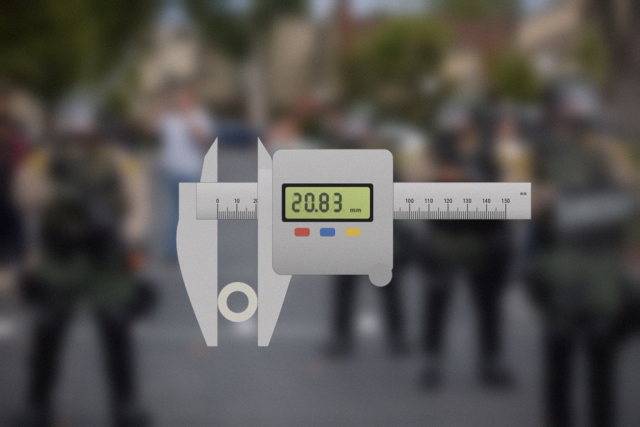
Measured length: 20.83 mm
